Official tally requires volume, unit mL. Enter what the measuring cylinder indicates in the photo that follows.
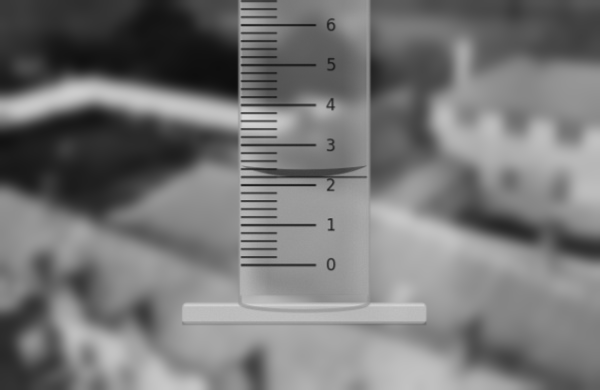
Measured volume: 2.2 mL
